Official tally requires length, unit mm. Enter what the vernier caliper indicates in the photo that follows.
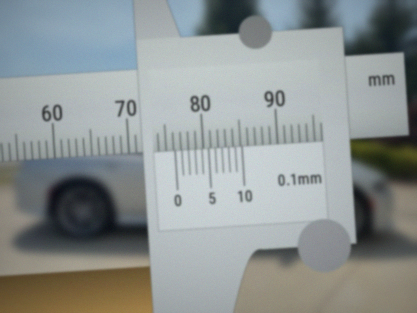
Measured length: 76.2 mm
